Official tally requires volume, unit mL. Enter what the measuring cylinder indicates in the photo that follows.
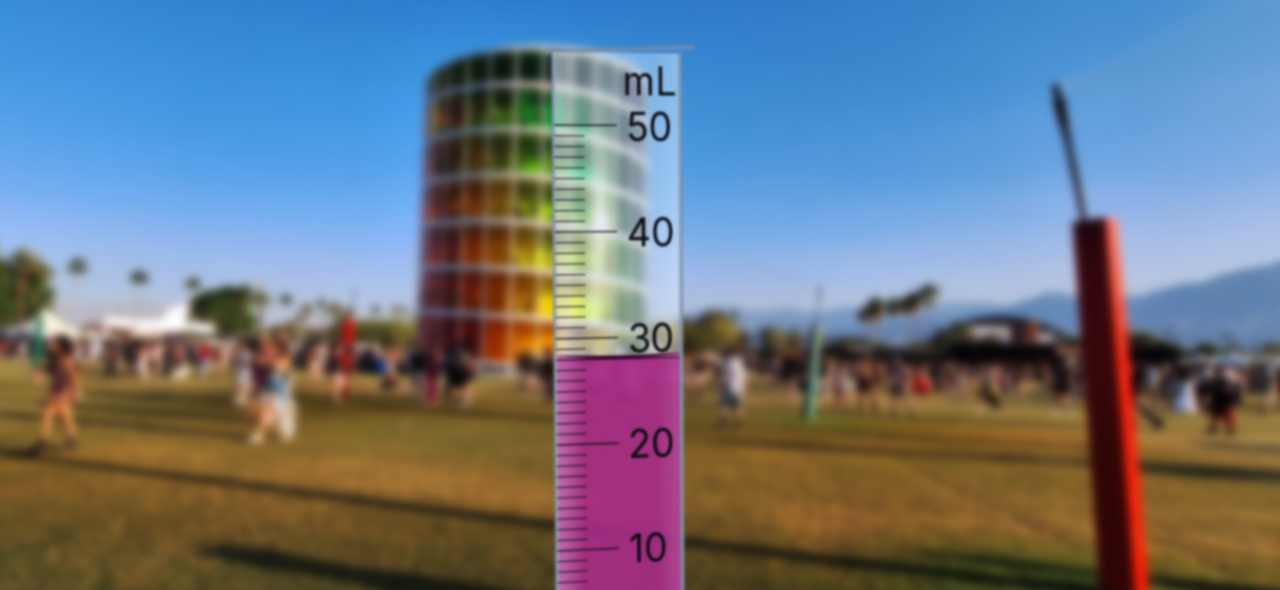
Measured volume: 28 mL
